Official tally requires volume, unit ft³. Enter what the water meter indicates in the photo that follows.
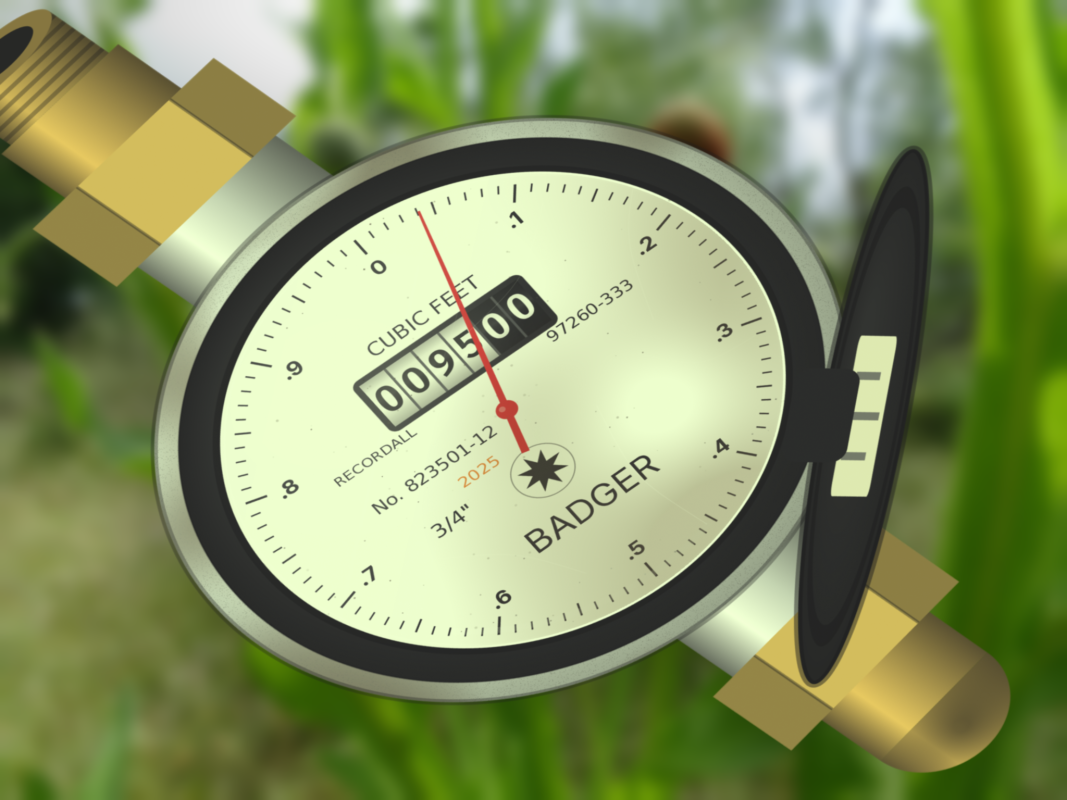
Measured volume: 9500.04 ft³
